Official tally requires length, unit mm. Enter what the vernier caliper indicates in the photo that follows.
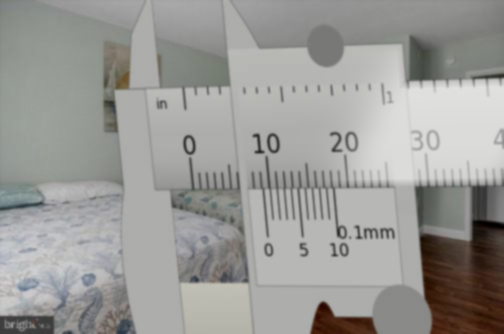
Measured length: 9.2 mm
